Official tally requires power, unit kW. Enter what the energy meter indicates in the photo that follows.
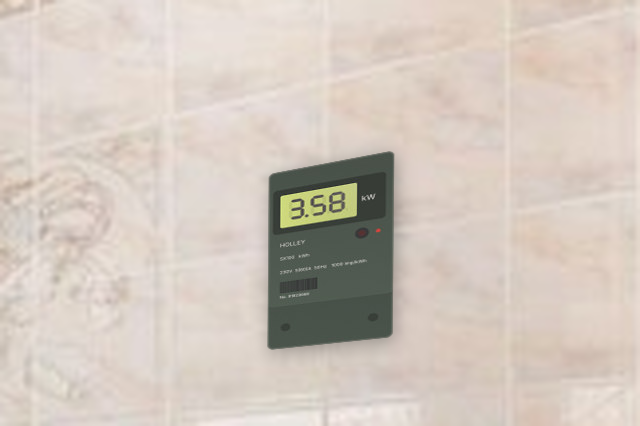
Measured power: 3.58 kW
